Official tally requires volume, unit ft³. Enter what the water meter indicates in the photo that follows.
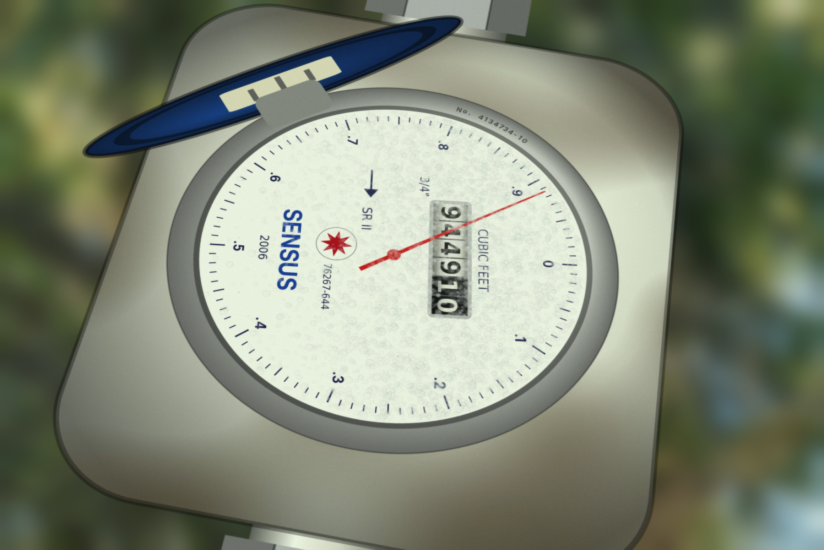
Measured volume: 944909.91 ft³
